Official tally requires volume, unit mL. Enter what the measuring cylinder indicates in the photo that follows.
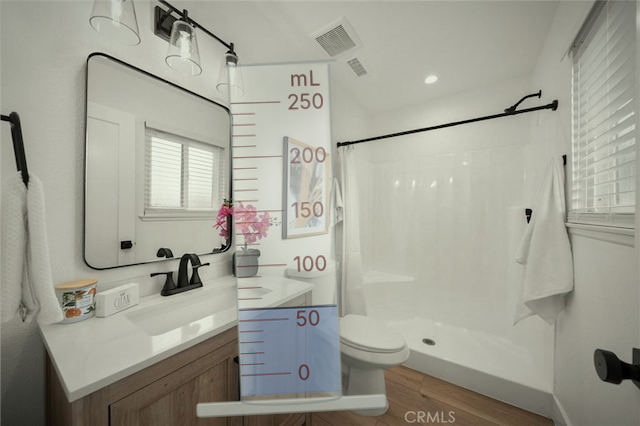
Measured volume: 60 mL
